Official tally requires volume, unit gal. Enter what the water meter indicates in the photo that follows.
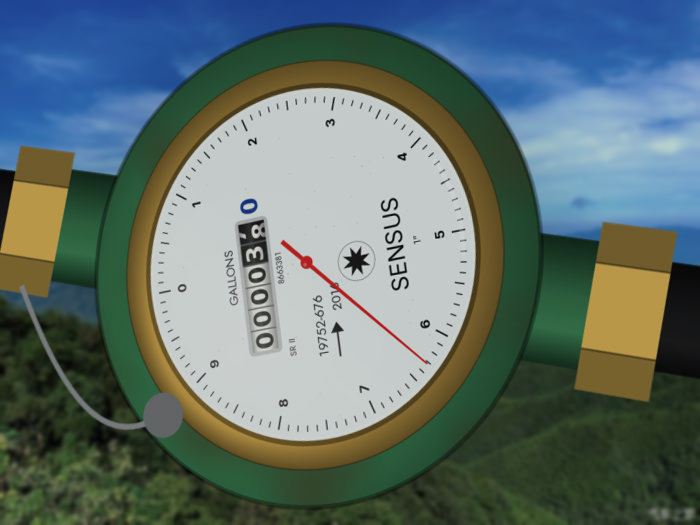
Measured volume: 376.3 gal
